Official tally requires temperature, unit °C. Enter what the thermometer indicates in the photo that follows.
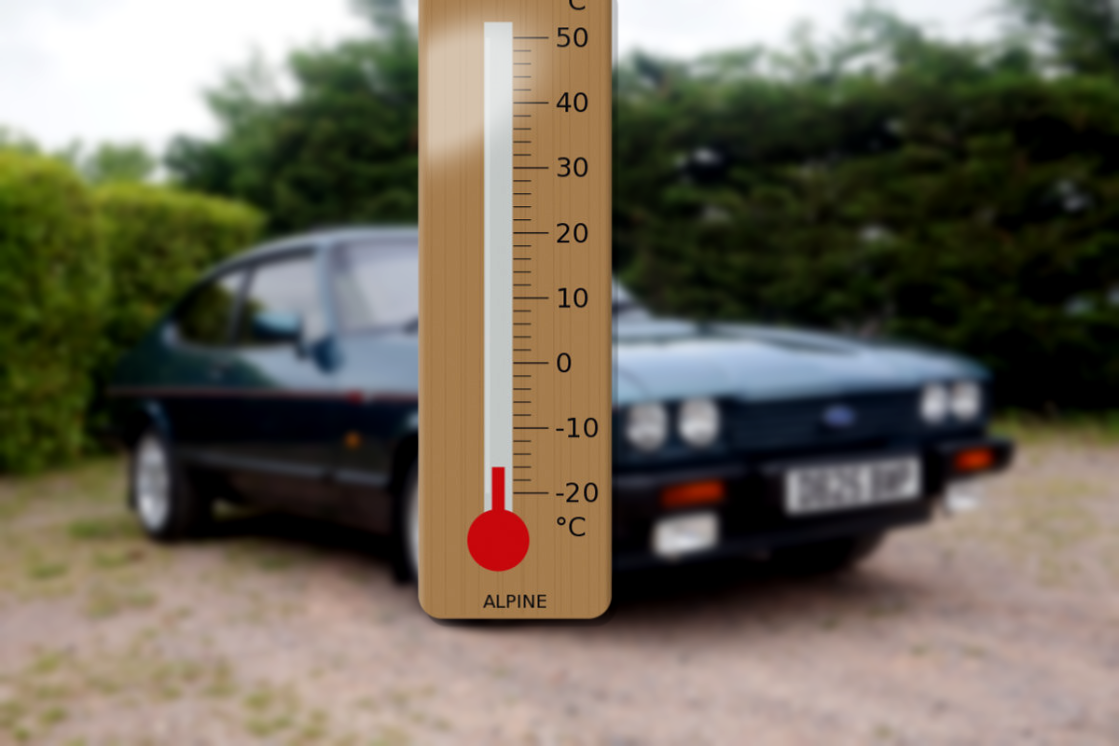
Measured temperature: -16 °C
